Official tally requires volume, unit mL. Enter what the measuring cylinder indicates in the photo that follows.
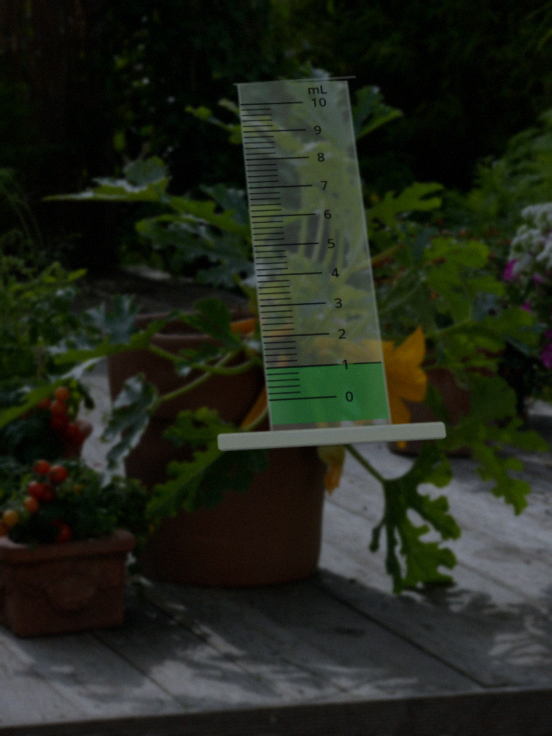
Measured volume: 1 mL
